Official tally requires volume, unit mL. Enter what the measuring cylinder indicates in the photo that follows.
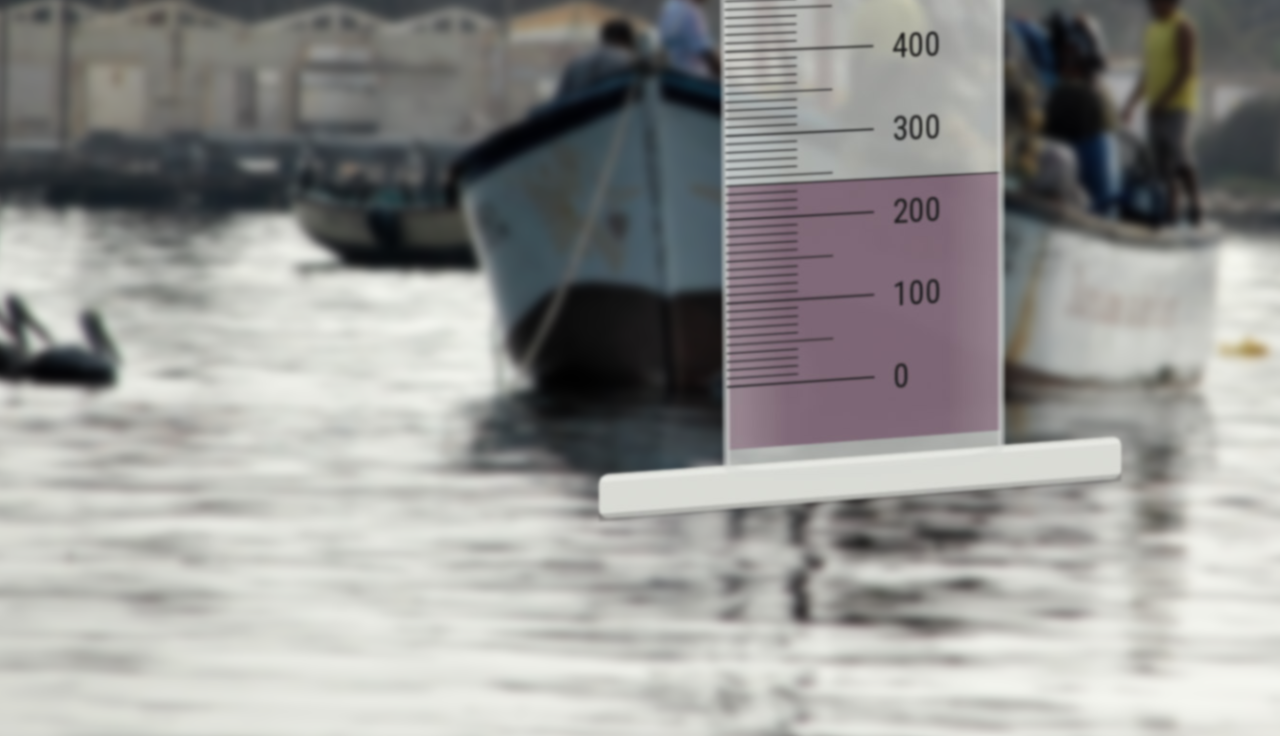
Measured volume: 240 mL
